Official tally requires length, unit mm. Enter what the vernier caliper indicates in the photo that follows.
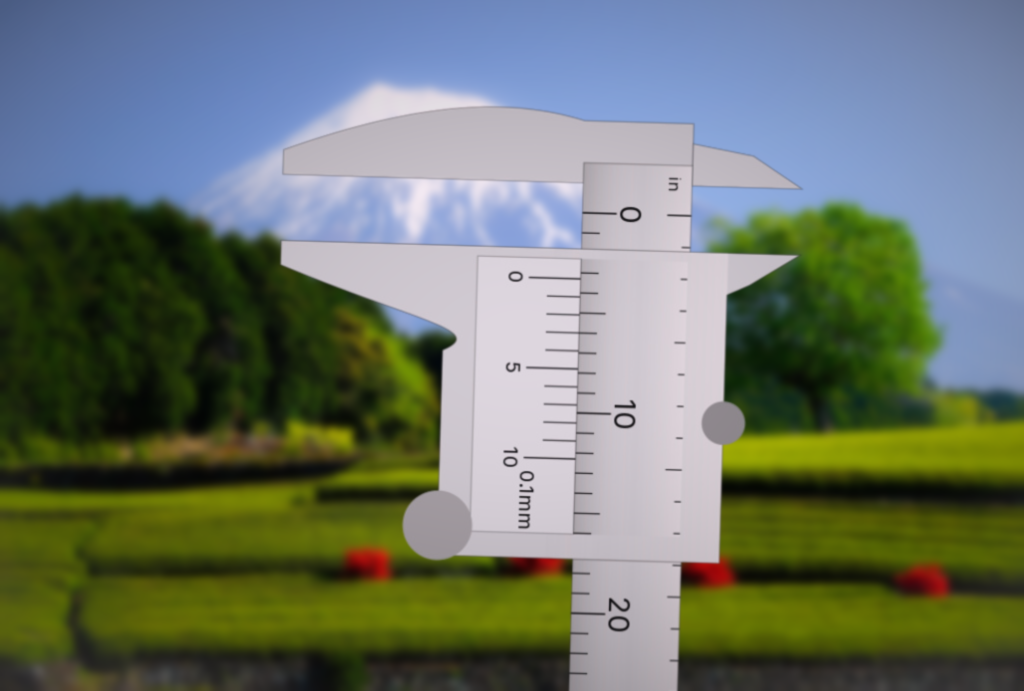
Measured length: 3.3 mm
